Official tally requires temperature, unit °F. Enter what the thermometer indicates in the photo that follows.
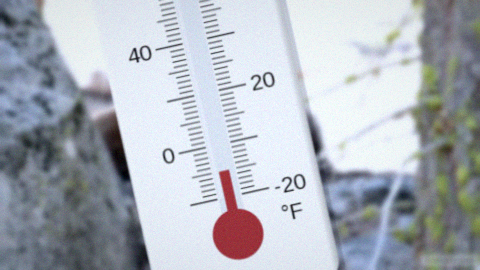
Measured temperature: -10 °F
